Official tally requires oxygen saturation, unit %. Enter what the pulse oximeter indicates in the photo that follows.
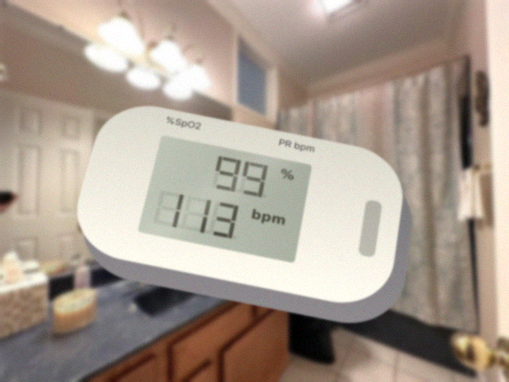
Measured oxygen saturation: 99 %
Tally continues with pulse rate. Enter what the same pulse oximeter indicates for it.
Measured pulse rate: 113 bpm
